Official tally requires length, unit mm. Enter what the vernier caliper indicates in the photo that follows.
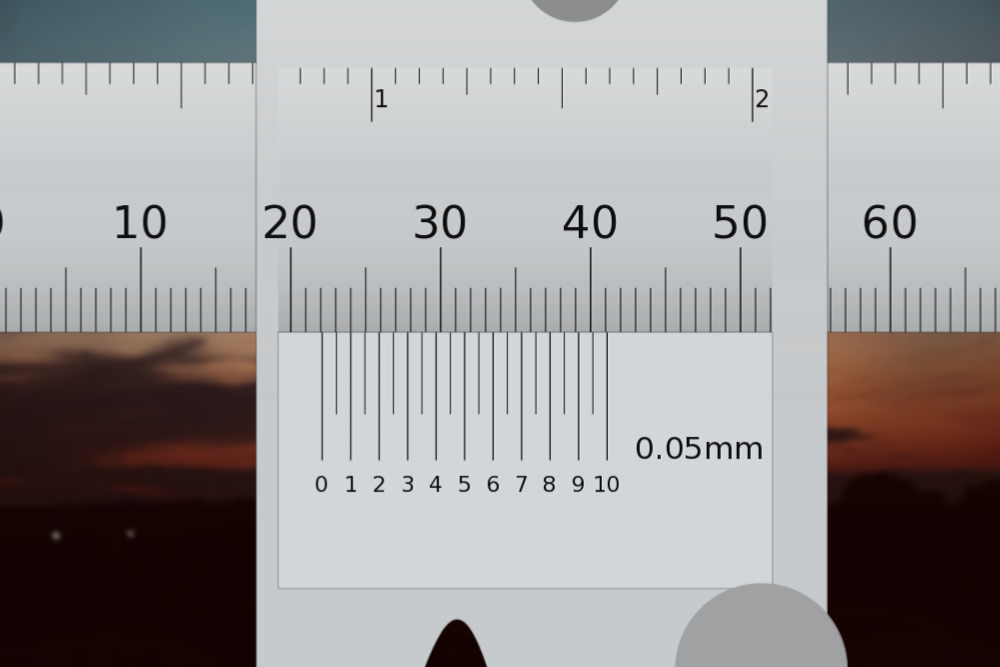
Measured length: 22.1 mm
